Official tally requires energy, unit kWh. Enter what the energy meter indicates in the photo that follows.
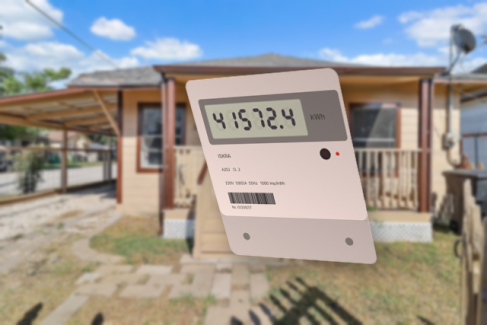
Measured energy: 41572.4 kWh
